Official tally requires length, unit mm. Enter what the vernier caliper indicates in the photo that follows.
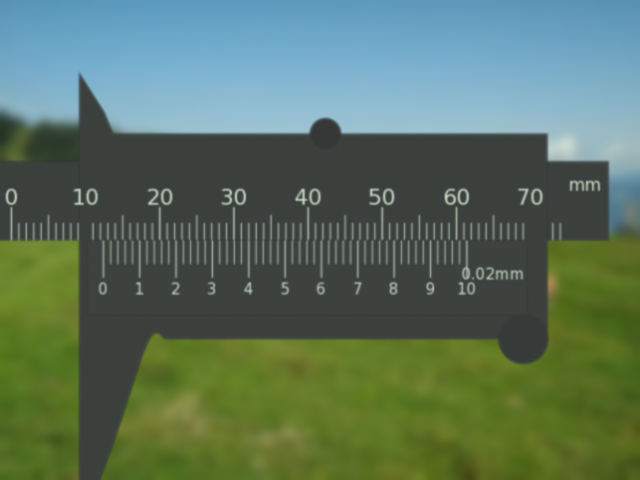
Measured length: 12.4 mm
